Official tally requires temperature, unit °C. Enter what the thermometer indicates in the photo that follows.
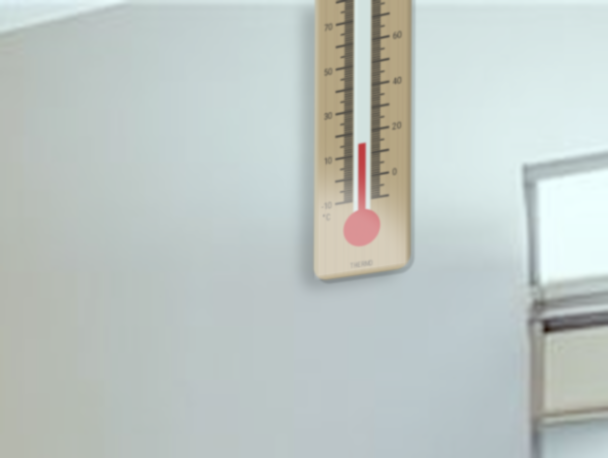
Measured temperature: 15 °C
